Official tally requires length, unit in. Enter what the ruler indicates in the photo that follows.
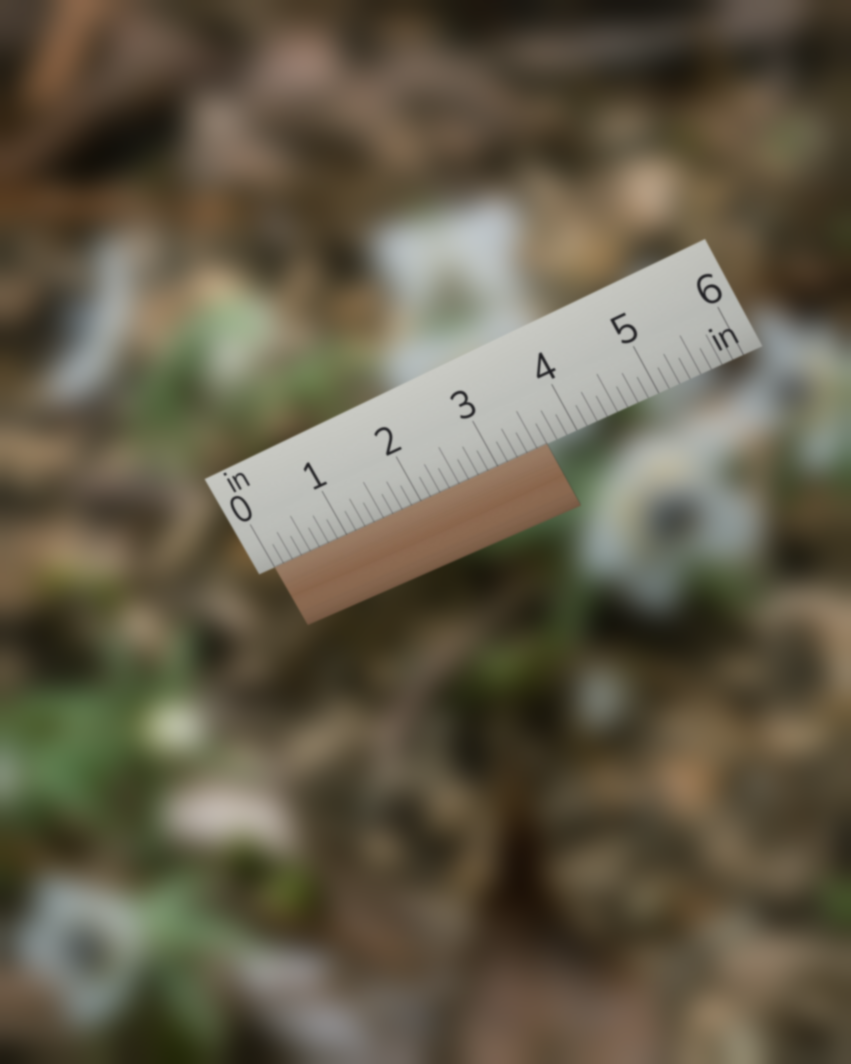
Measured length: 3.625 in
